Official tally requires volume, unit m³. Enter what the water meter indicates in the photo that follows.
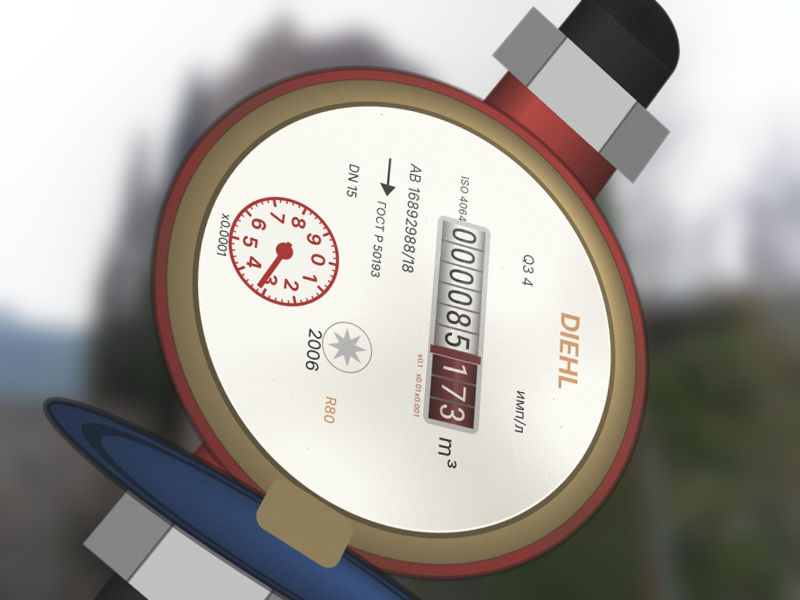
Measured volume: 85.1733 m³
